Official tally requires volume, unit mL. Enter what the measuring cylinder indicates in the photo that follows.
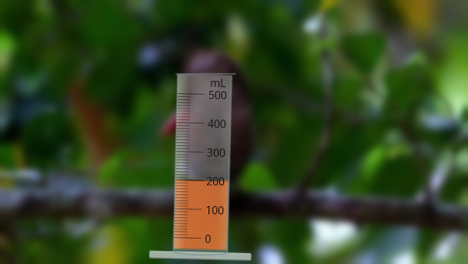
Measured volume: 200 mL
